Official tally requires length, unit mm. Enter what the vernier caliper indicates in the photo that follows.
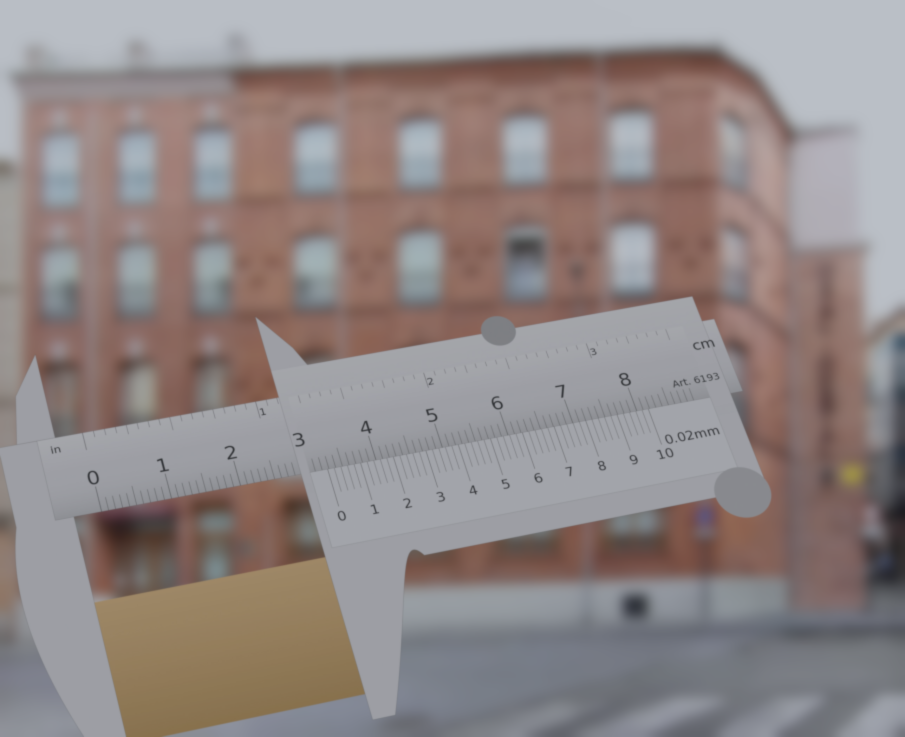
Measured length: 32.8 mm
